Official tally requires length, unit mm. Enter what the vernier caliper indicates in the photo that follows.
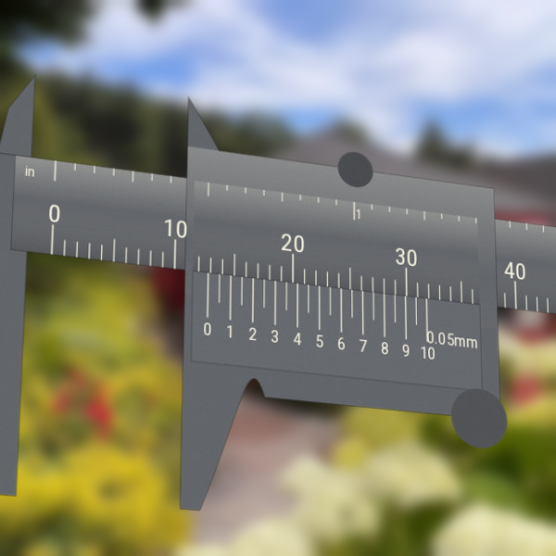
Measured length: 12.8 mm
